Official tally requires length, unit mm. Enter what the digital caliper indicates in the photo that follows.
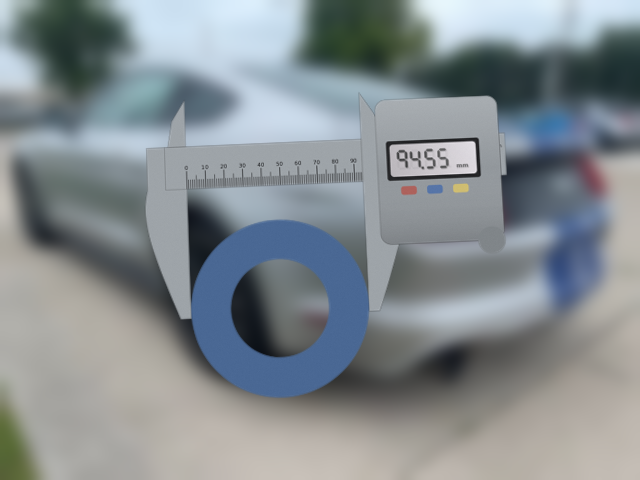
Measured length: 94.55 mm
